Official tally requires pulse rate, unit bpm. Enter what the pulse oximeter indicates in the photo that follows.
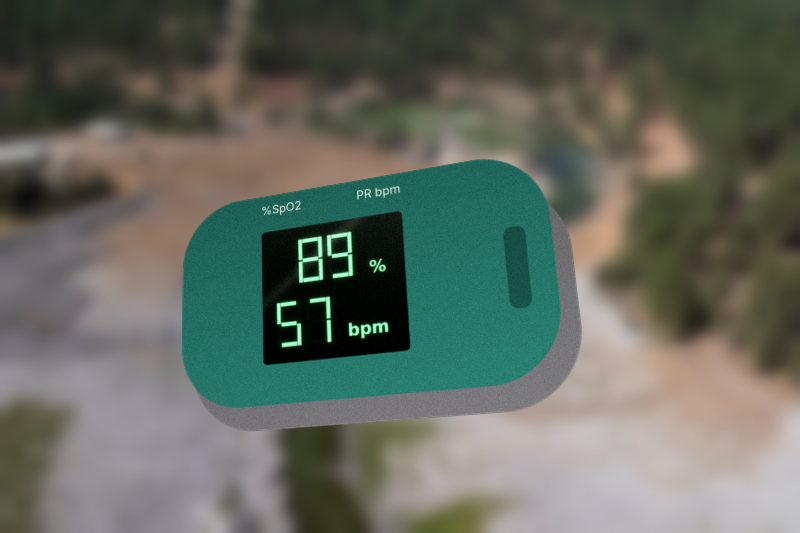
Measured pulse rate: 57 bpm
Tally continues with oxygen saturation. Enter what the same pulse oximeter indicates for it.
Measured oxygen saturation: 89 %
